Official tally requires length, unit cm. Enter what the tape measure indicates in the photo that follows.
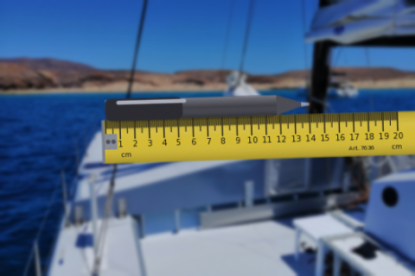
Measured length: 14 cm
